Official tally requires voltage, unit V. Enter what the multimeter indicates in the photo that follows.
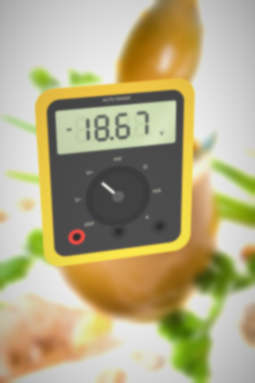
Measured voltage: -18.67 V
